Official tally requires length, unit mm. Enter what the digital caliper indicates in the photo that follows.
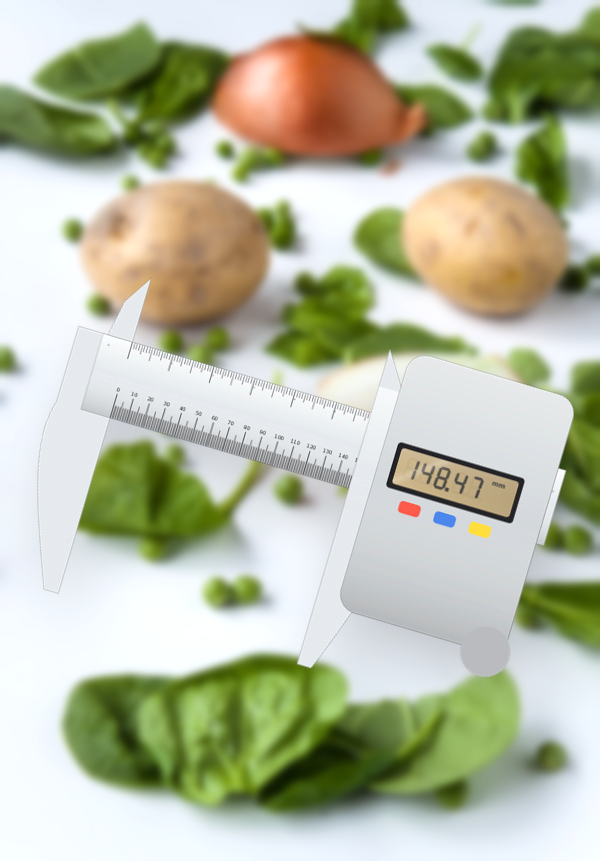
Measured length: 148.47 mm
